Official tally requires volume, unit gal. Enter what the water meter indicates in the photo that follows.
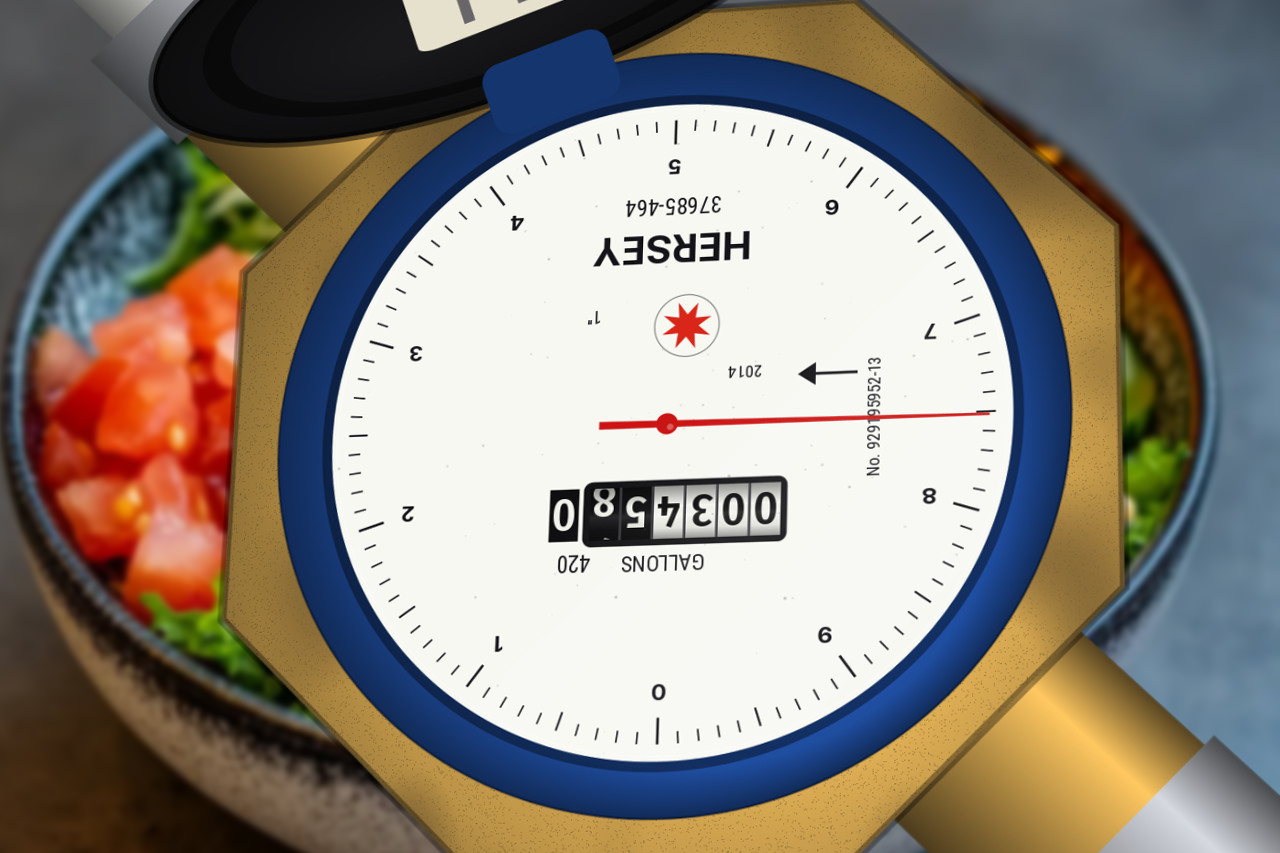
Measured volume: 34577.5 gal
